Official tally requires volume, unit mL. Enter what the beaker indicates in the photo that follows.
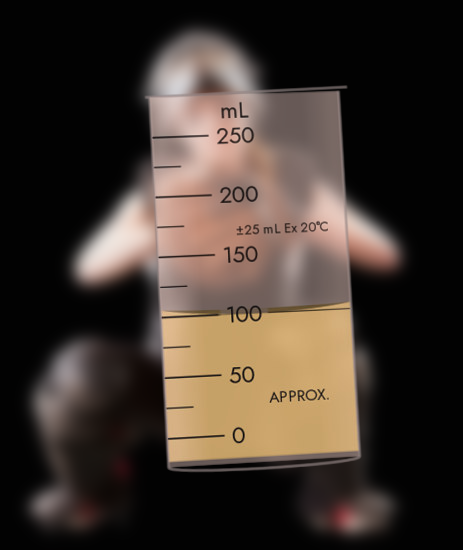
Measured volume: 100 mL
